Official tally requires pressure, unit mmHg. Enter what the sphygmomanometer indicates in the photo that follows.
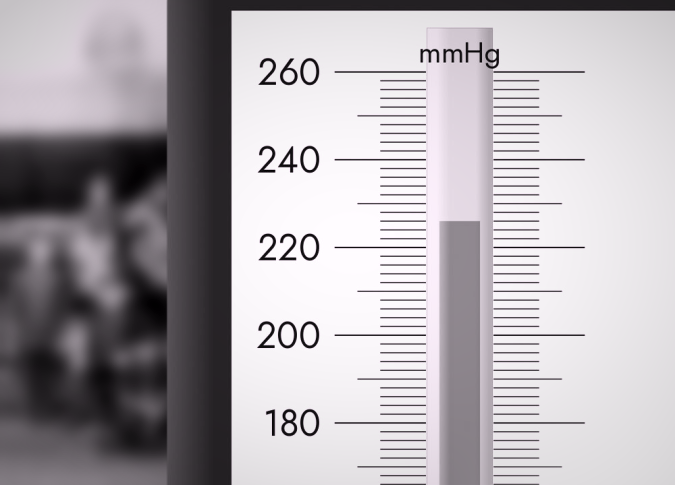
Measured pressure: 226 mmHg
